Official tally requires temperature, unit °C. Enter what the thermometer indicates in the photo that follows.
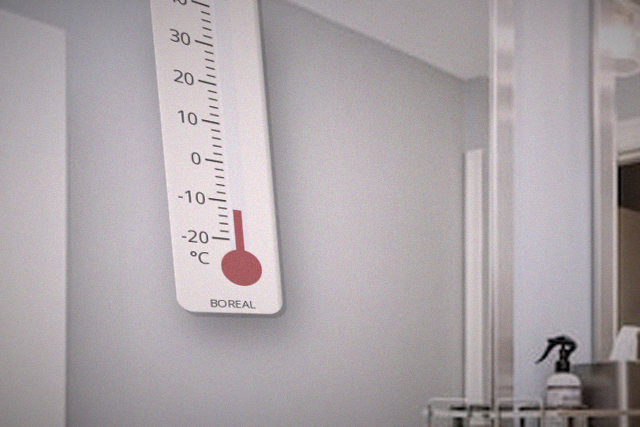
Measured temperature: -12 °C
